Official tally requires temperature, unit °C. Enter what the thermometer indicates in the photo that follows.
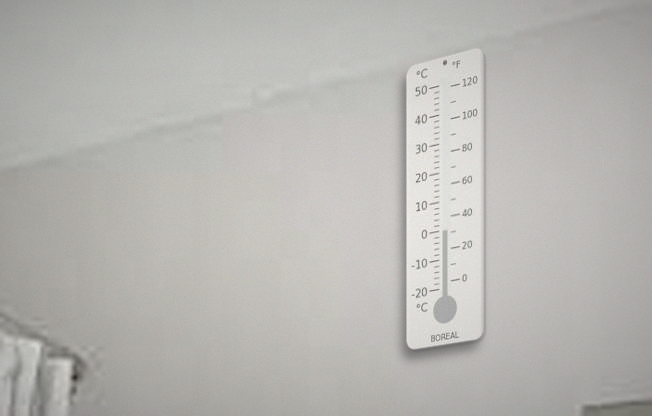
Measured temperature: 0 °C
